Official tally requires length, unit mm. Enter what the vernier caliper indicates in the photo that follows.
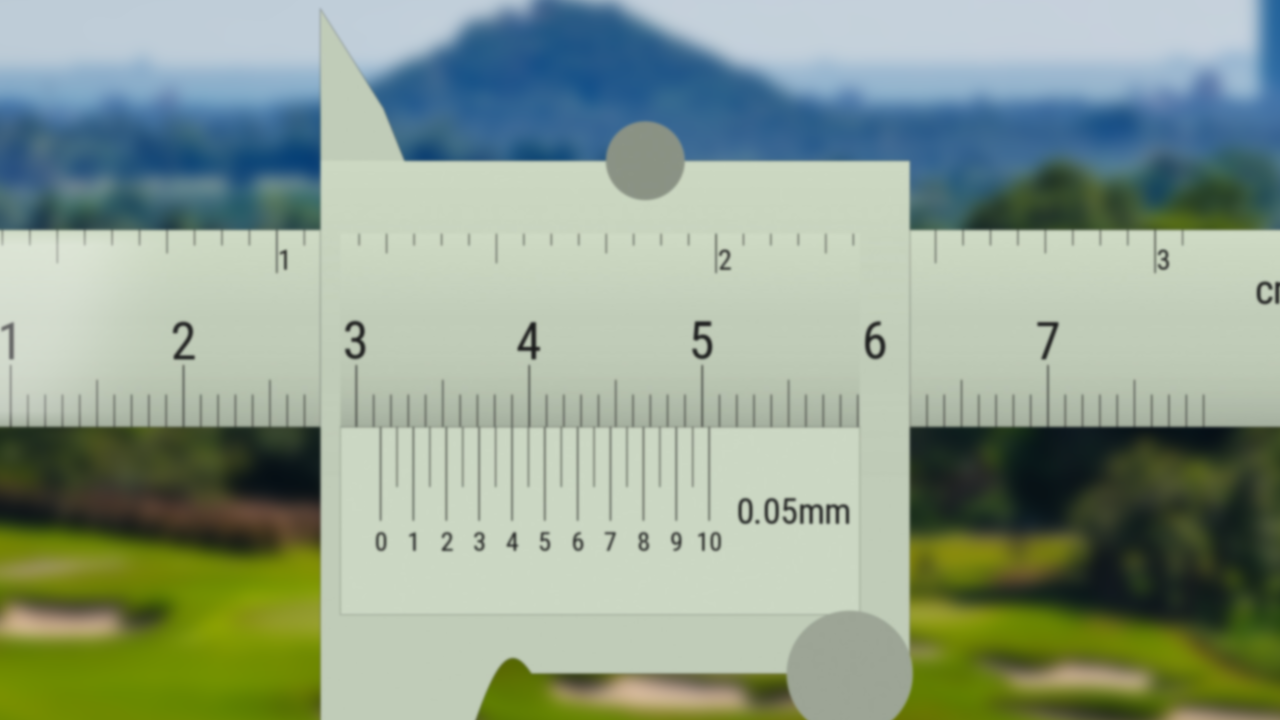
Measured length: 31.4 mm
